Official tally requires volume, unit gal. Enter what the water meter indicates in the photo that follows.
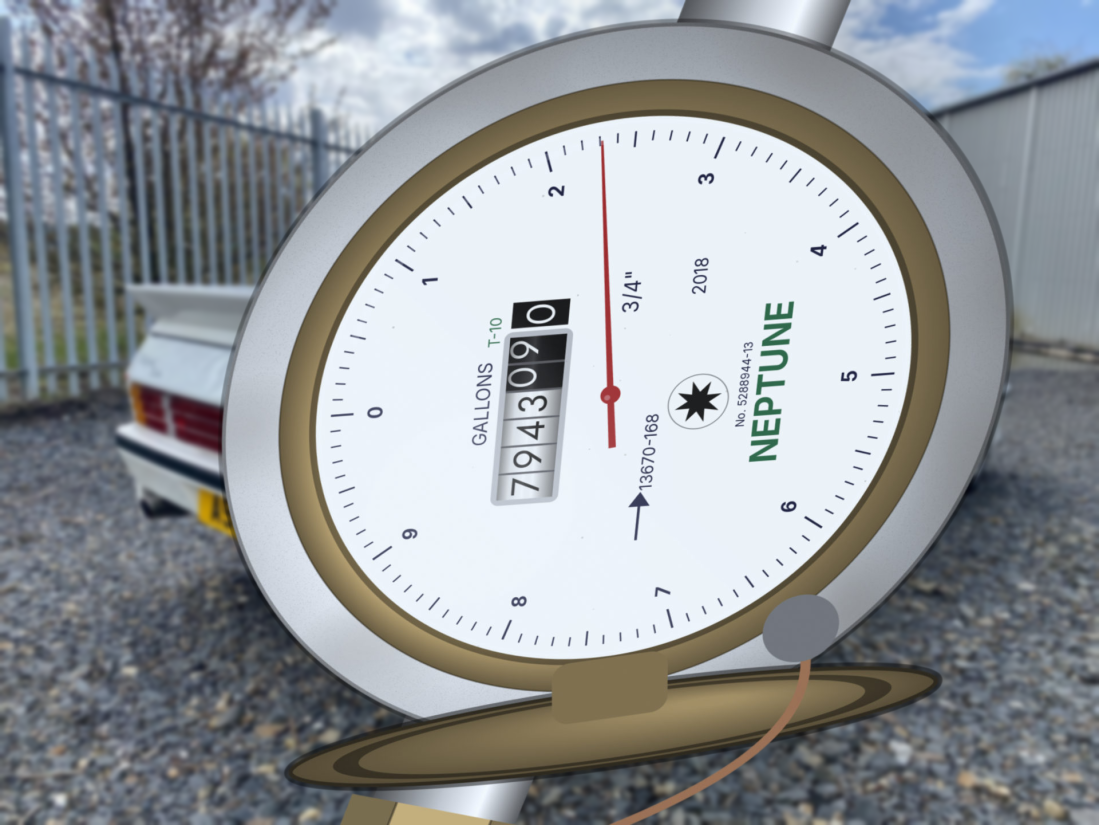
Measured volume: 7943092.3 gal
